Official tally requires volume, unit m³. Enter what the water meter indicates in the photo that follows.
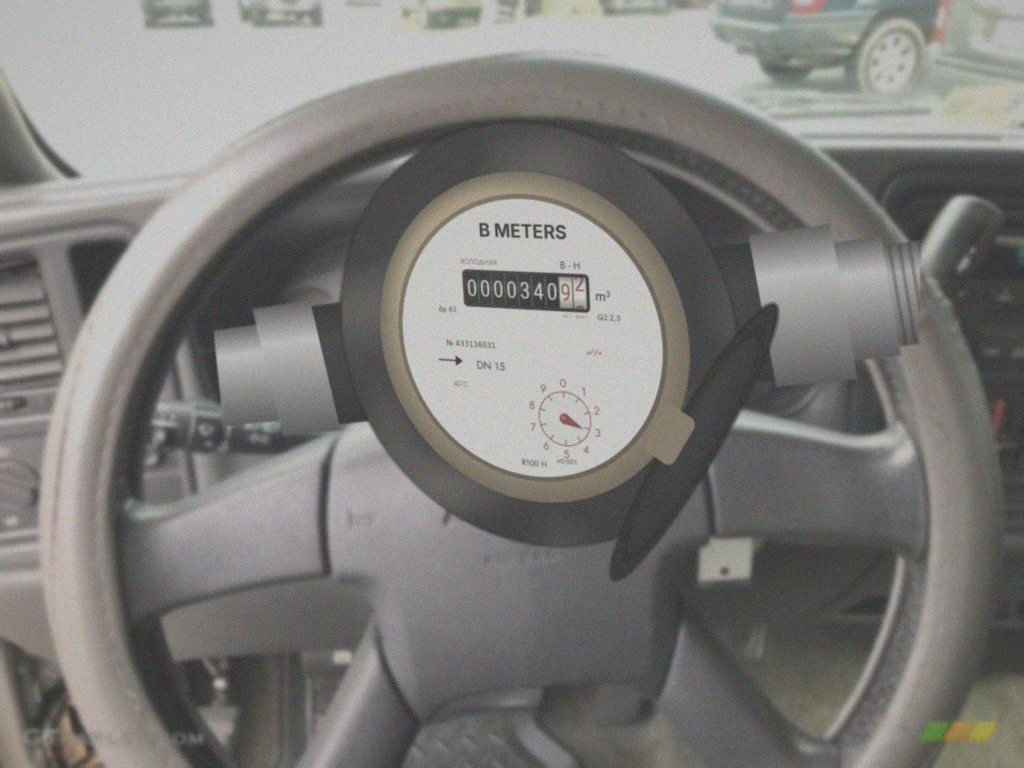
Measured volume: 340.923 m³
